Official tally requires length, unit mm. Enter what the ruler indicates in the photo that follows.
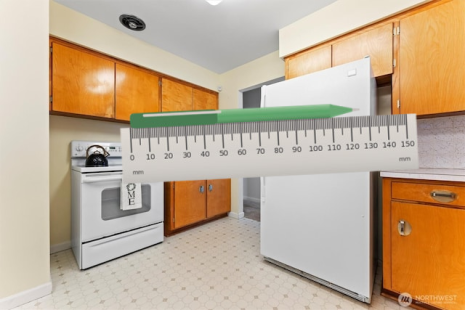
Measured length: 125 mm
